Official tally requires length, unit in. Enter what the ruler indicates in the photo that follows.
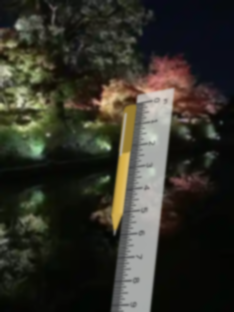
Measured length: 6 in
